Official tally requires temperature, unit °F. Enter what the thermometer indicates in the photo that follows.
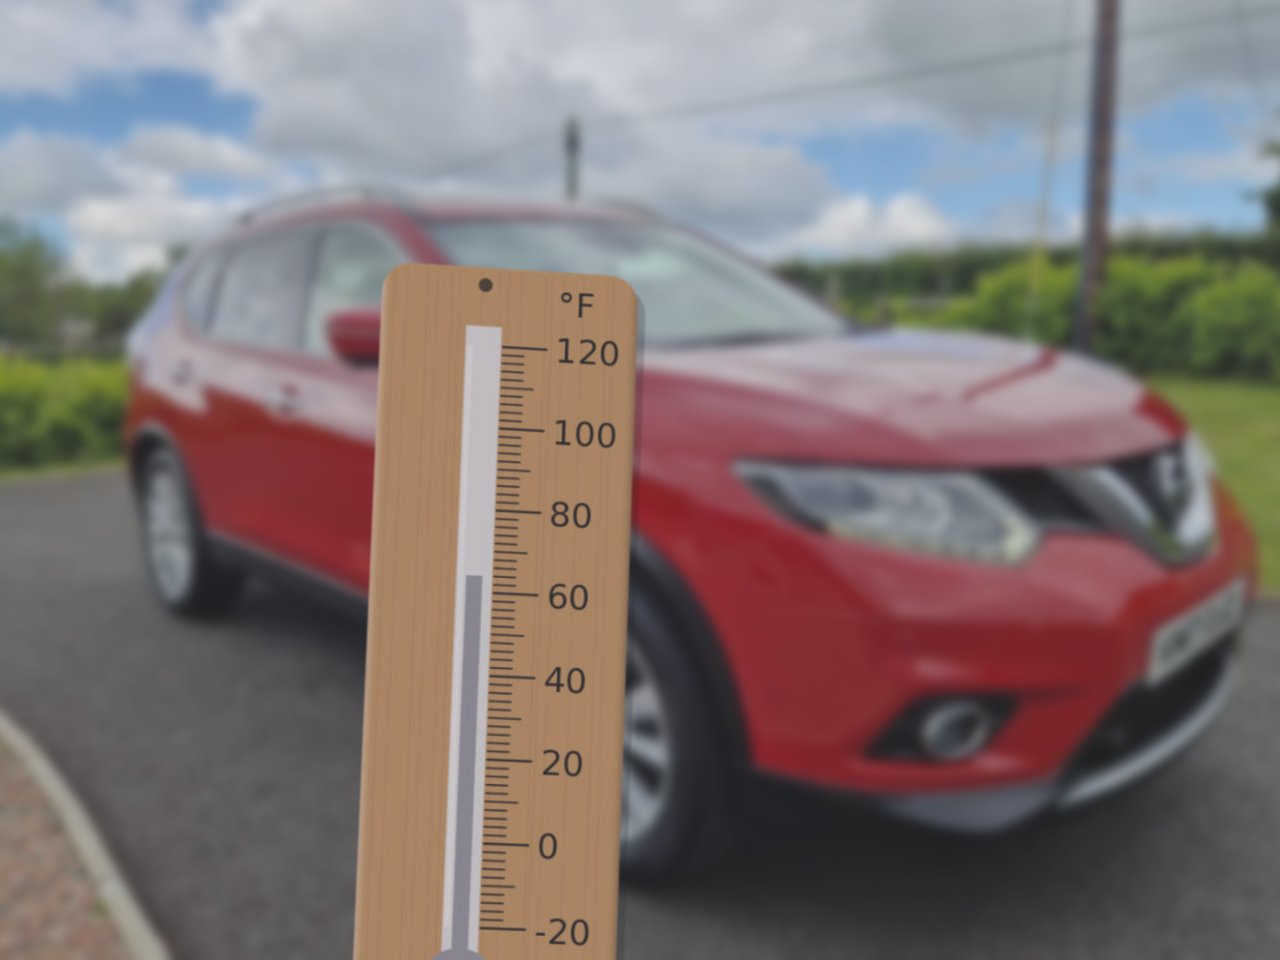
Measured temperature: 64 °F
